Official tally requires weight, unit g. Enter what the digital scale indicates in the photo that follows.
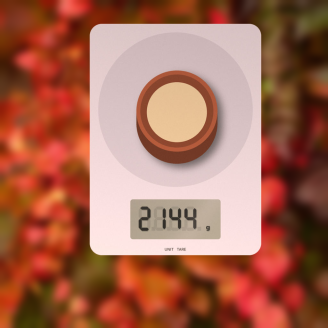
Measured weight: 2144 g
